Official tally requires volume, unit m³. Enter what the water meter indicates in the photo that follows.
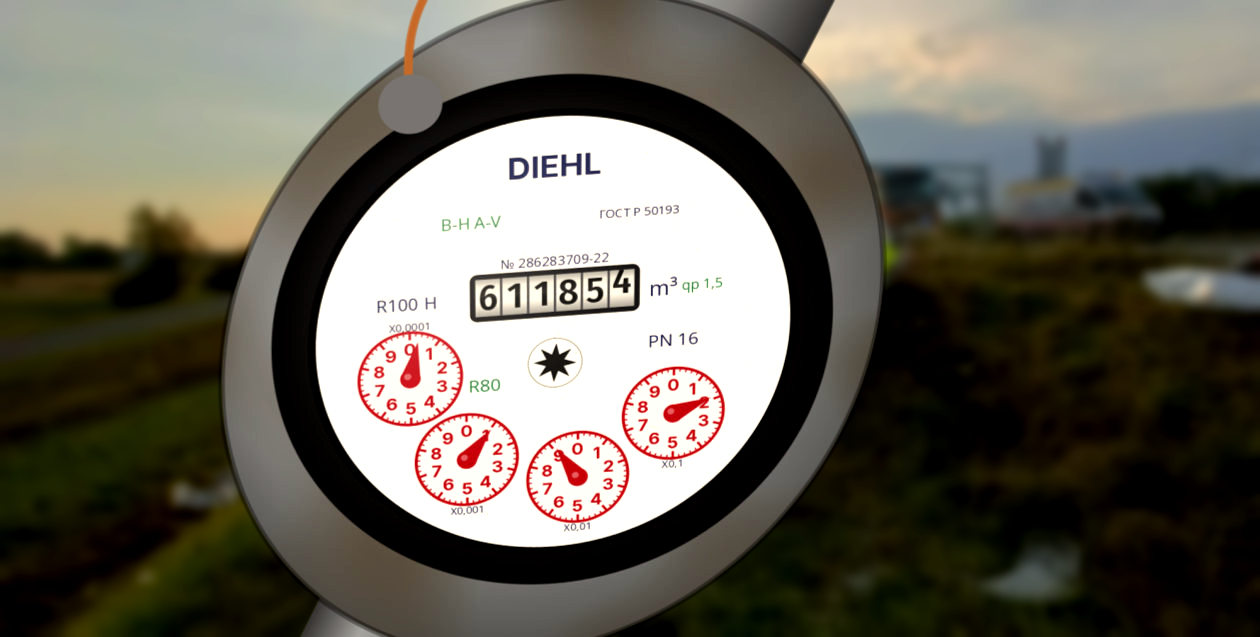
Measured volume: 611854.1910 m³
